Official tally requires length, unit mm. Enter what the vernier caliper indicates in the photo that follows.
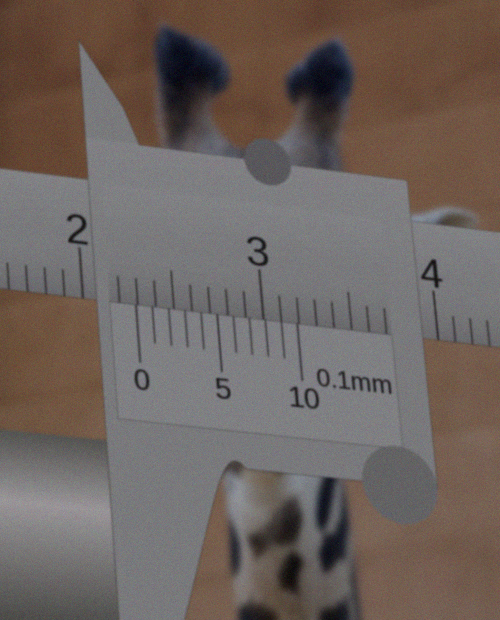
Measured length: 22.9 mm
